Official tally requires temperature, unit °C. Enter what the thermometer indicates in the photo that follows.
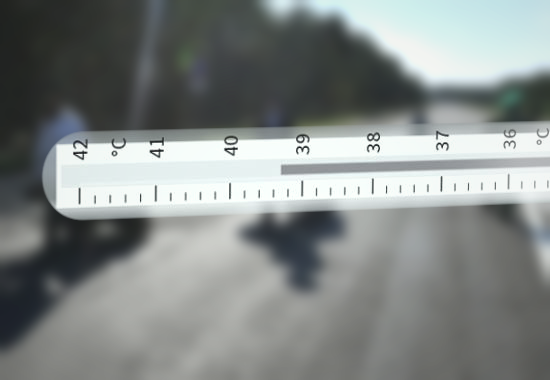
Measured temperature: 39.3 °C
